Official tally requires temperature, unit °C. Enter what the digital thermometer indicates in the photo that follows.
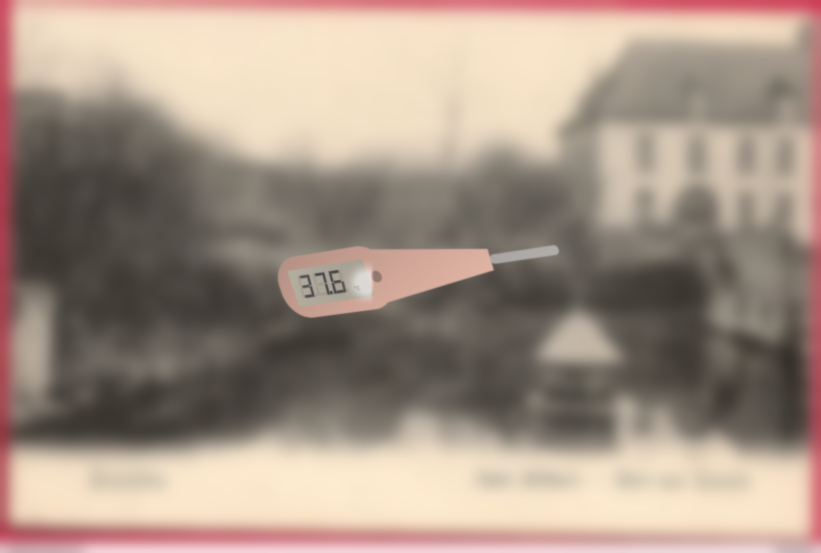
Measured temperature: 37.6 °C
